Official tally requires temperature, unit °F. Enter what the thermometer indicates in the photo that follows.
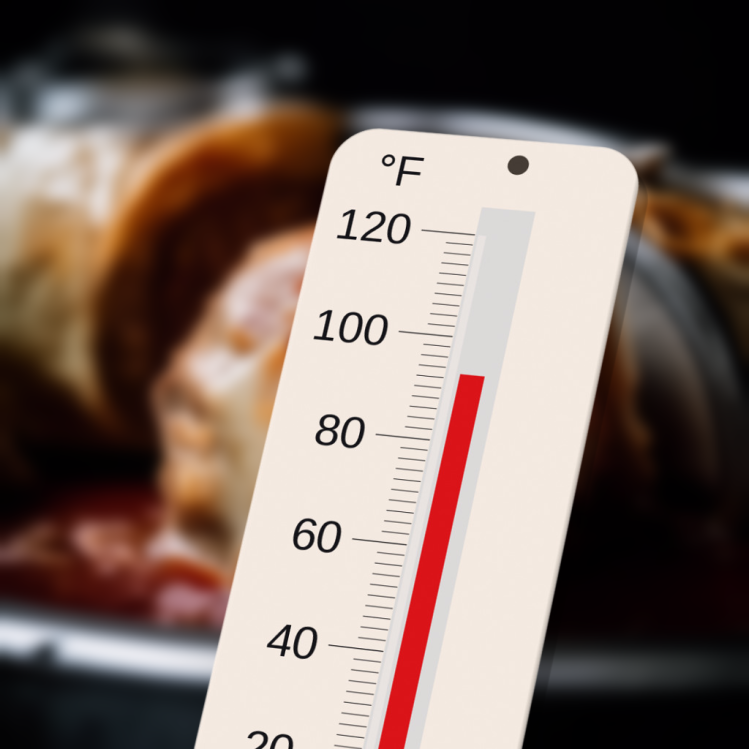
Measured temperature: 93 °F
